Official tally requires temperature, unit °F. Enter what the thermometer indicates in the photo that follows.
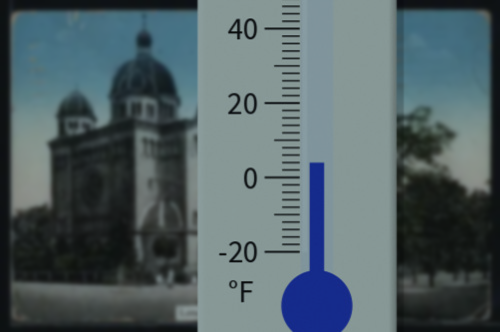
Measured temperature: 4 °F
